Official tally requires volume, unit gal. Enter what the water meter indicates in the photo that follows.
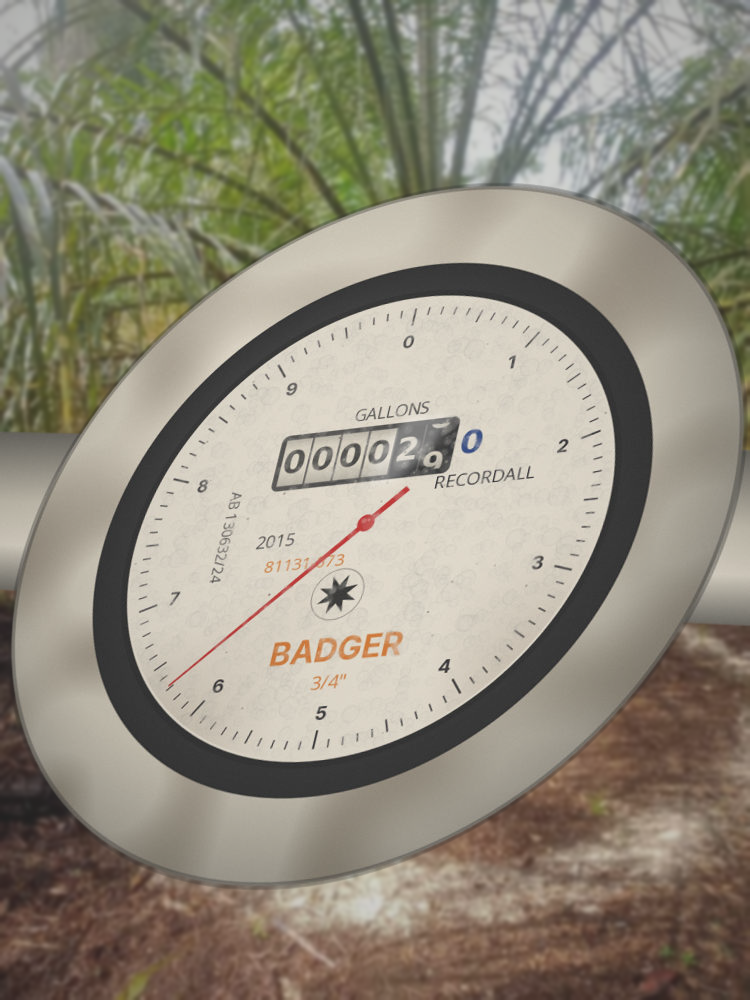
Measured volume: 286.3 gal
